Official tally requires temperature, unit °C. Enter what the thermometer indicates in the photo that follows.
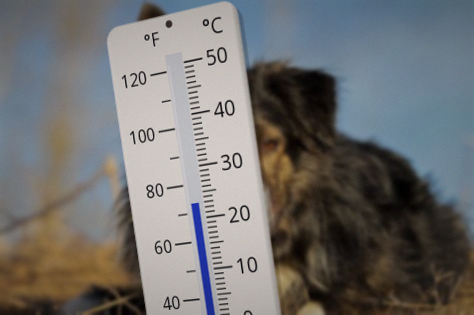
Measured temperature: 23 °C
